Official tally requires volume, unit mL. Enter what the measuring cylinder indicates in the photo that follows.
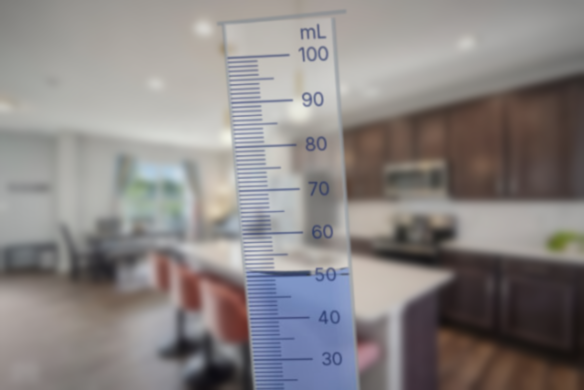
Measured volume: 50 mL
